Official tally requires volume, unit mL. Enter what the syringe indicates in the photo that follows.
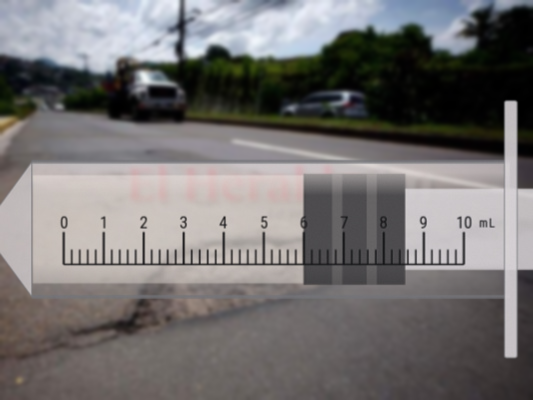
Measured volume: 6 mL
